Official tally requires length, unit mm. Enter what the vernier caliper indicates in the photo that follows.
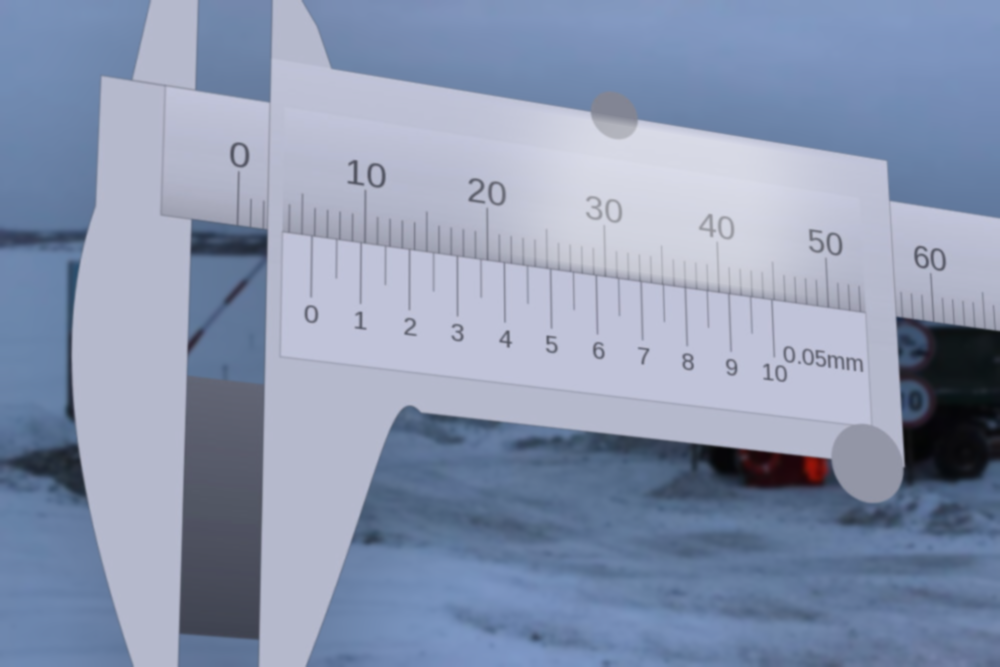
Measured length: 5.8 mm
